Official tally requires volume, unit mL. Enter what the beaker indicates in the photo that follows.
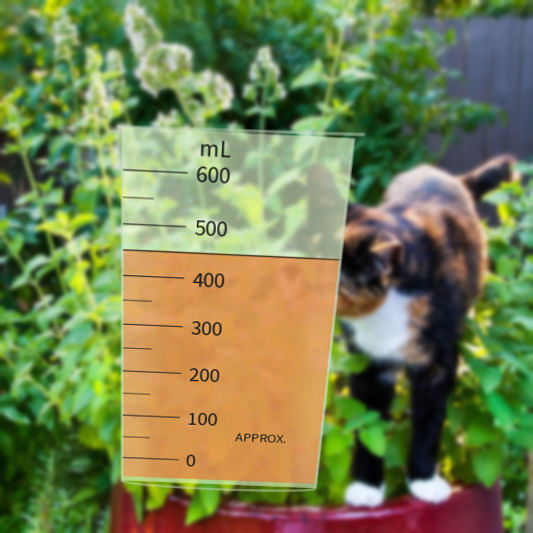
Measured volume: 450 mL
